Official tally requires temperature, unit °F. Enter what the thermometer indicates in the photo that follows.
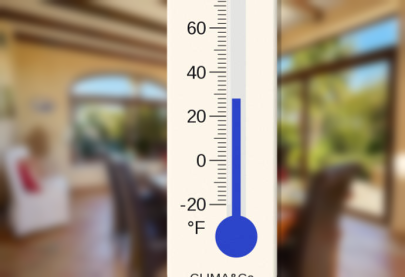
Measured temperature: 28 °F
